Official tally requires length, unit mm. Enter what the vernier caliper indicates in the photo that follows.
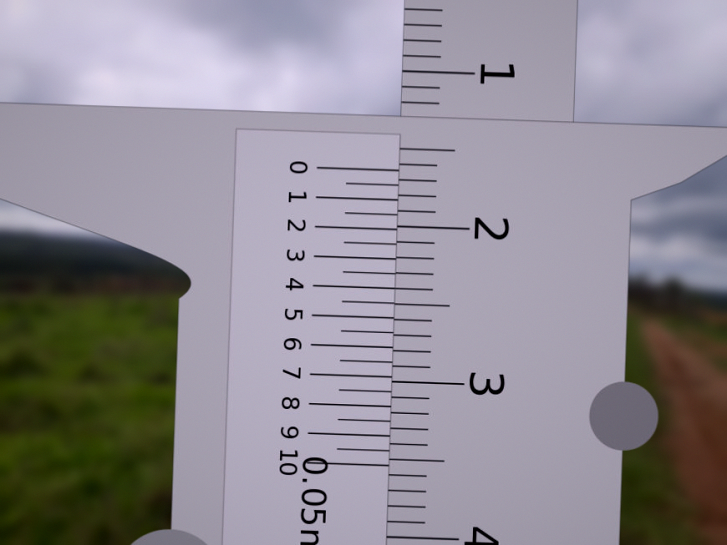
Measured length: 16.4 mm
